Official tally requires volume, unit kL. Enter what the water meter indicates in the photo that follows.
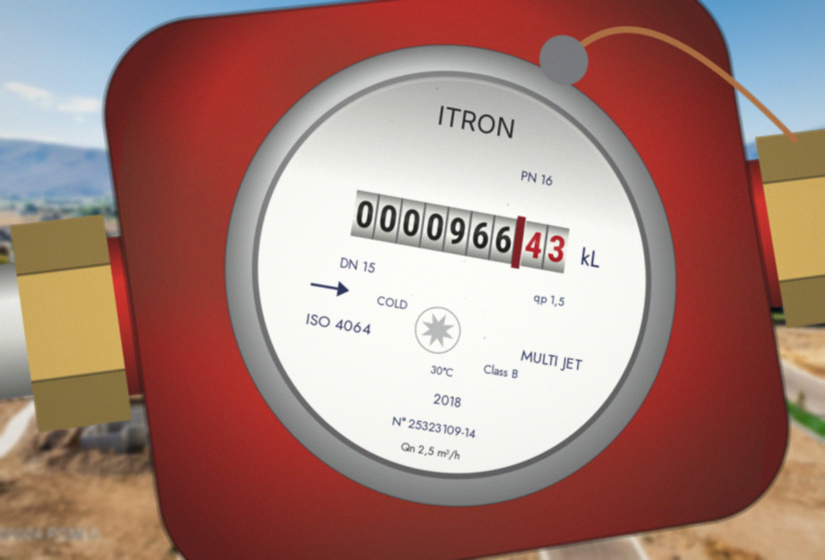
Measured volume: 966.43 kL
